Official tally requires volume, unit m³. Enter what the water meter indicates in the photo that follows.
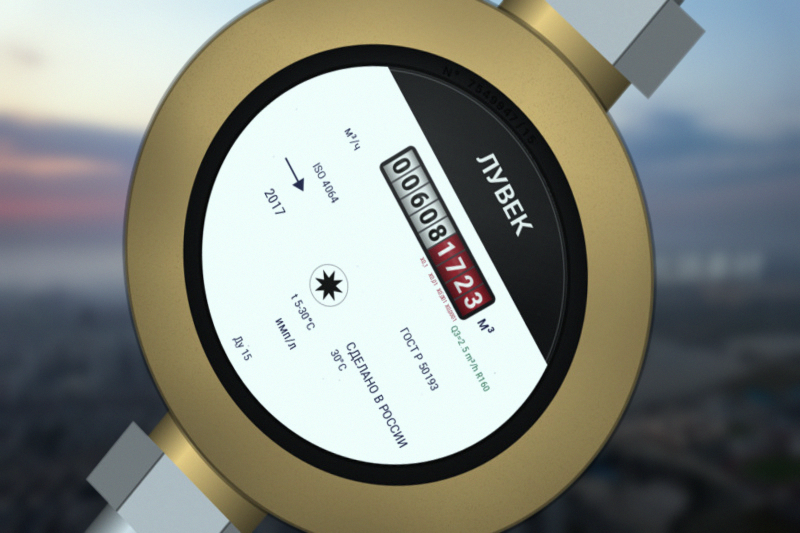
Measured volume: 608.1723 m³
